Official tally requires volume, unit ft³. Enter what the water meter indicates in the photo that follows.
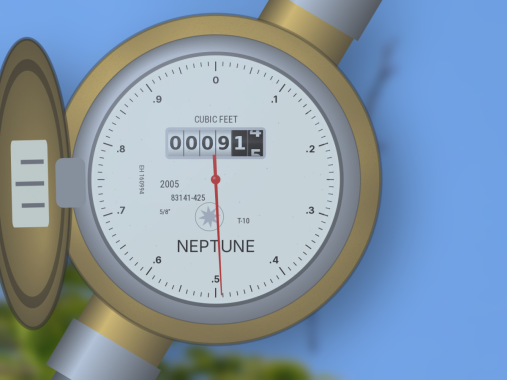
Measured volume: 914.49 ft³
